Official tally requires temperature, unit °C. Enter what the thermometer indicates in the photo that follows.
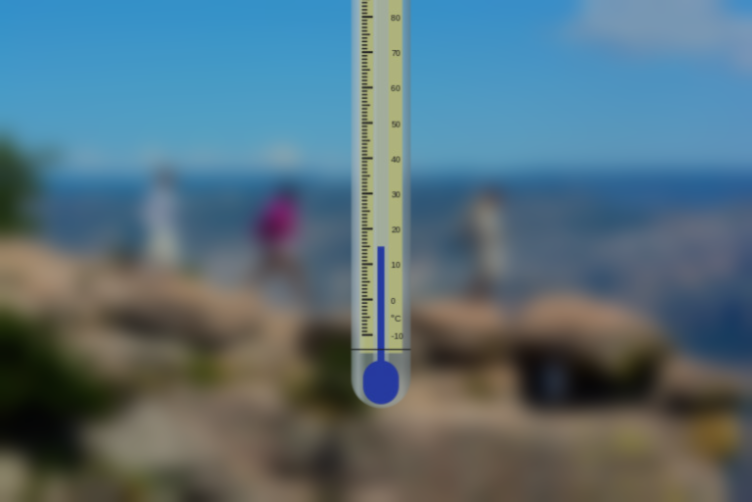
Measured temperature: 15 °C
